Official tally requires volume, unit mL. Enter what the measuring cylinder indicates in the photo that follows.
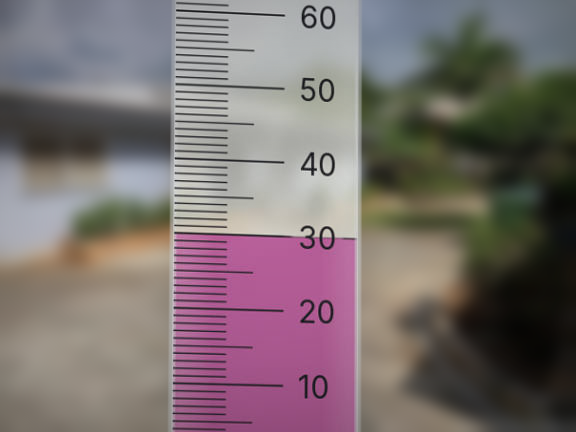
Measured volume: 30 mL
